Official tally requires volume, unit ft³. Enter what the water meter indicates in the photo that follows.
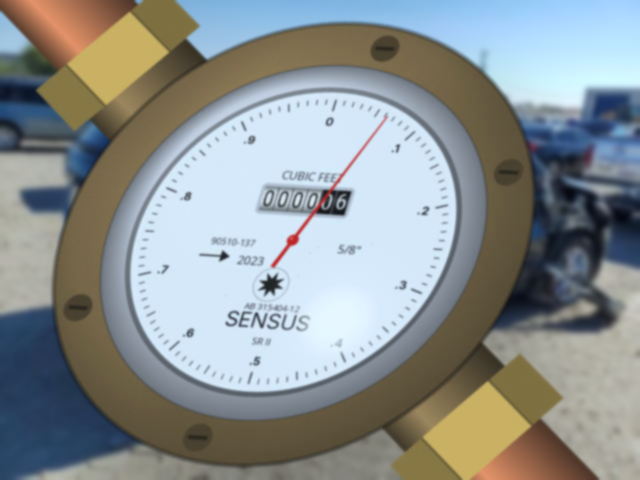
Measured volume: 6.06 ft³
